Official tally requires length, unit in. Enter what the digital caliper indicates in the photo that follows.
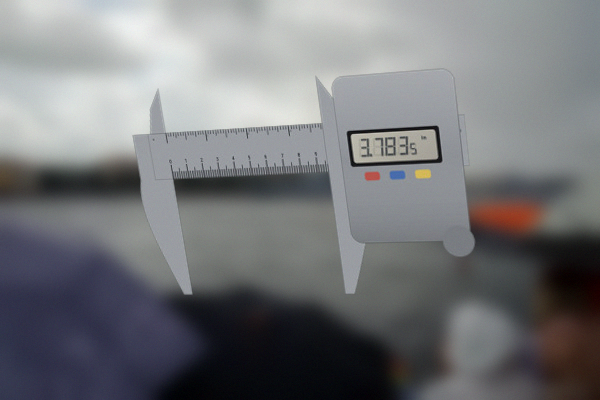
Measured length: 3.7835 in
